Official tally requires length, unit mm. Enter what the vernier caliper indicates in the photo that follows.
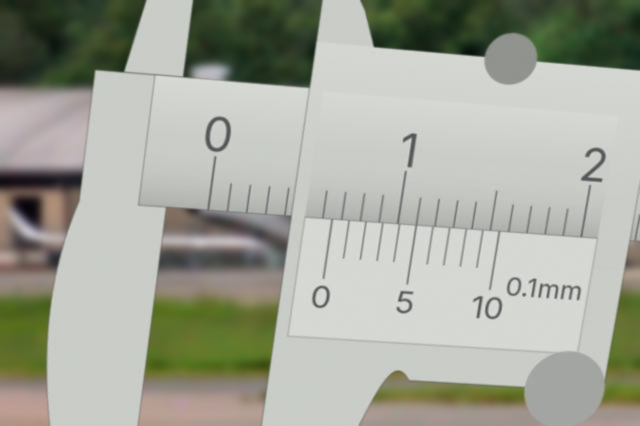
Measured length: 6.5 mm
